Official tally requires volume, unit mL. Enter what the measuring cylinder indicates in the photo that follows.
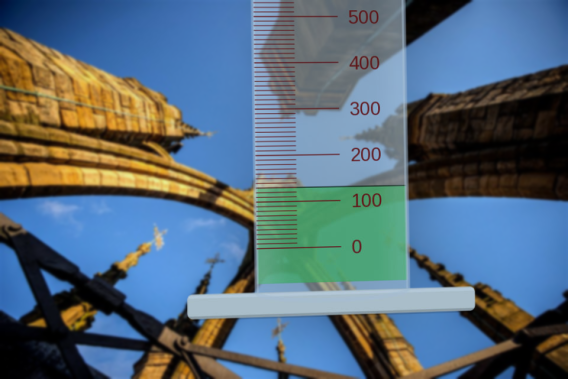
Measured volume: 130 mL
